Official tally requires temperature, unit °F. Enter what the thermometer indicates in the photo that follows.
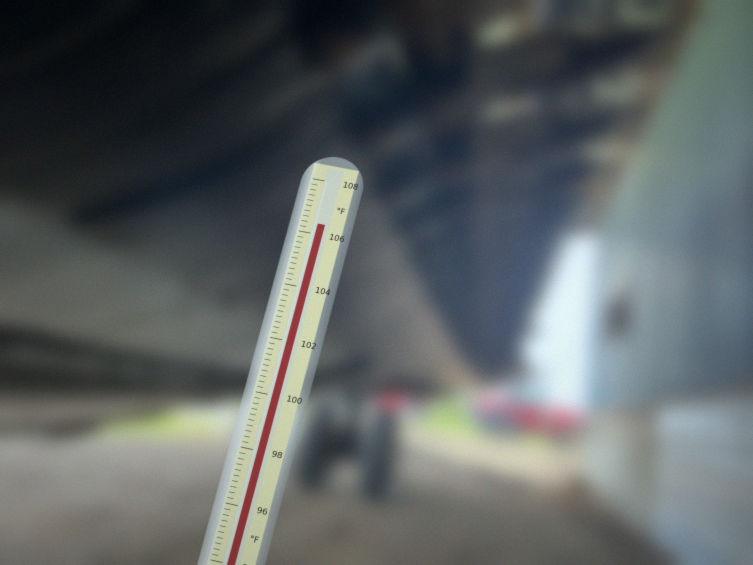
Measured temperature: 106.4 °F
